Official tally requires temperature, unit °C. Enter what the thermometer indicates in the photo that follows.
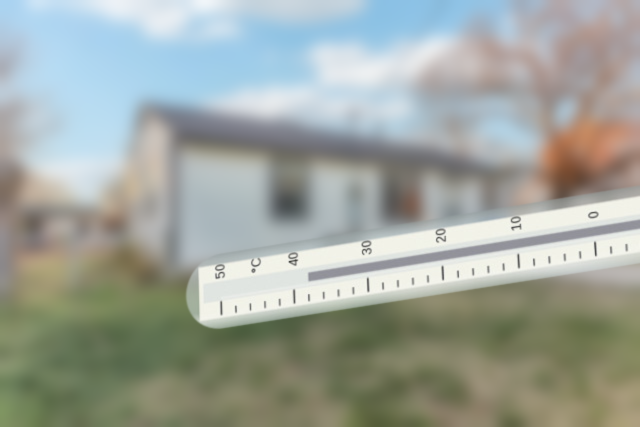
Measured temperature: 38 °C
